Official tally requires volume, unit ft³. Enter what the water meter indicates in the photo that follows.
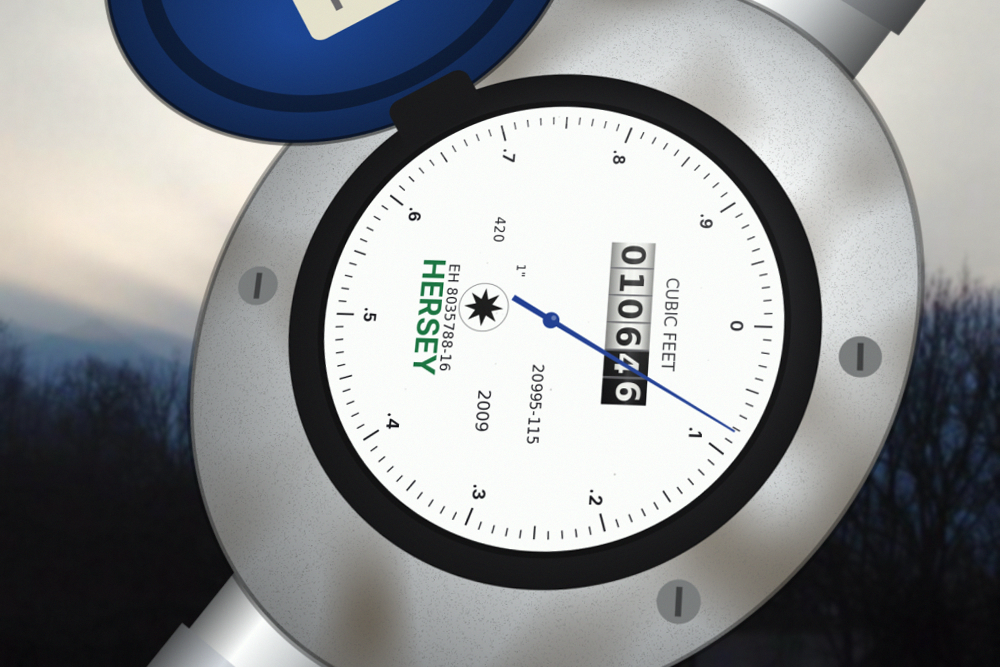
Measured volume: 10646.08 ft³
